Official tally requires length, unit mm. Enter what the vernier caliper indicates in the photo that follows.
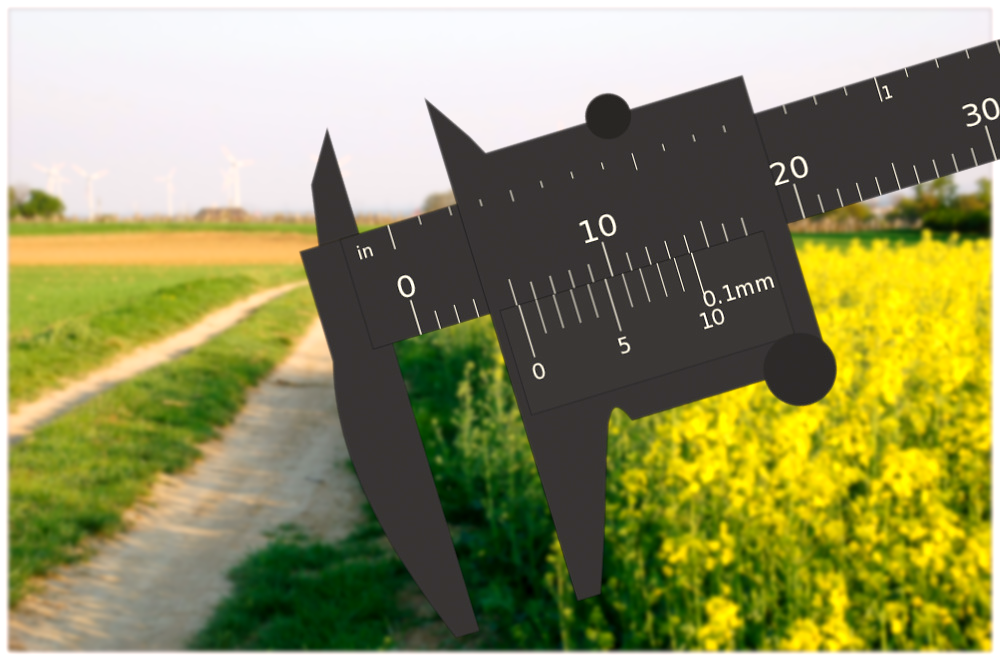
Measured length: 5.1 mm
